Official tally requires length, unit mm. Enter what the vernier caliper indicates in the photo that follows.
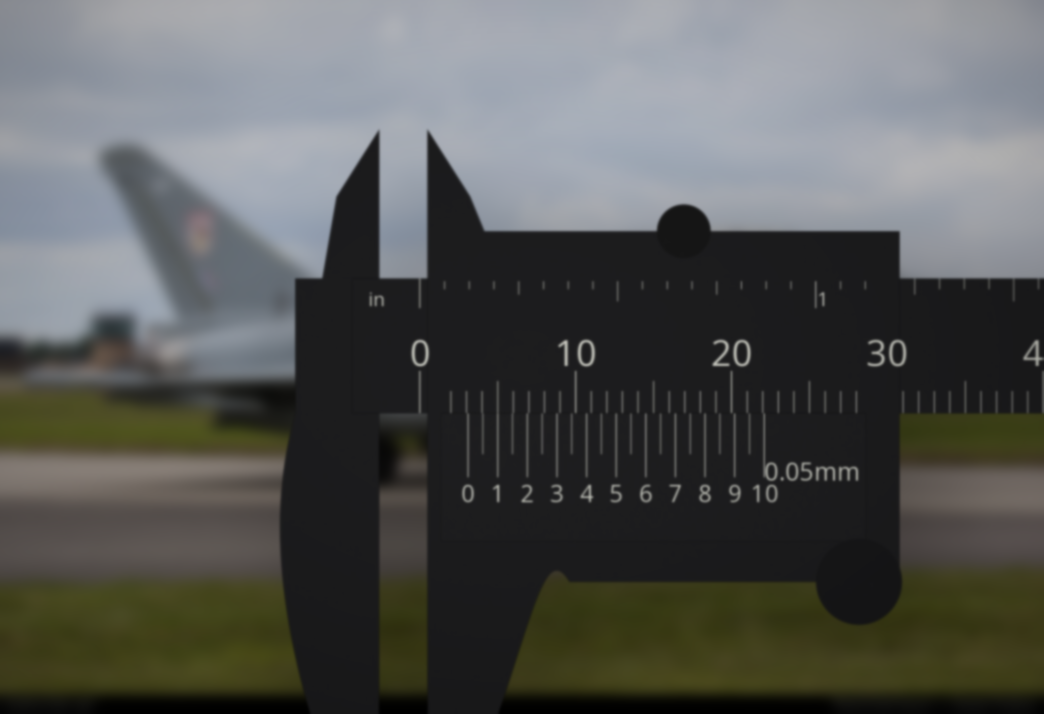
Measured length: 3.1 mm
